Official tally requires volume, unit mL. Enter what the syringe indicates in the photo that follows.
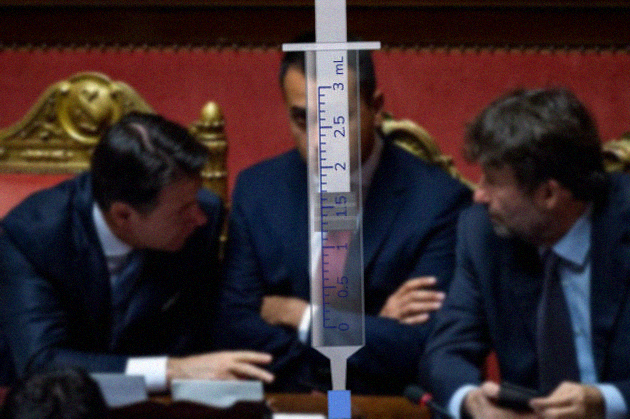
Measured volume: 1.2 mL
